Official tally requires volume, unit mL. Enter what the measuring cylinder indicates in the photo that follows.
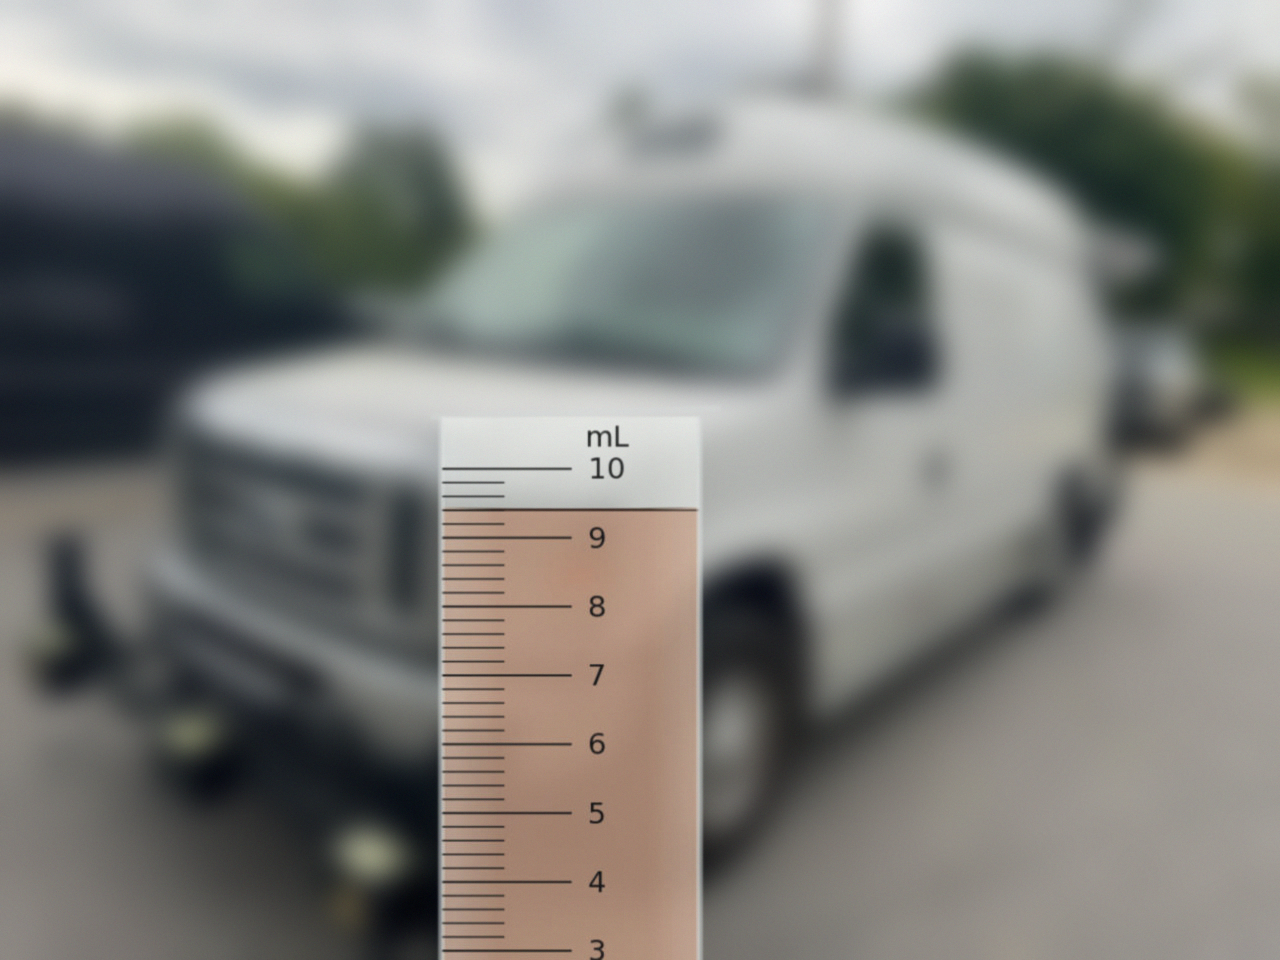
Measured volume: 9.4 mL
